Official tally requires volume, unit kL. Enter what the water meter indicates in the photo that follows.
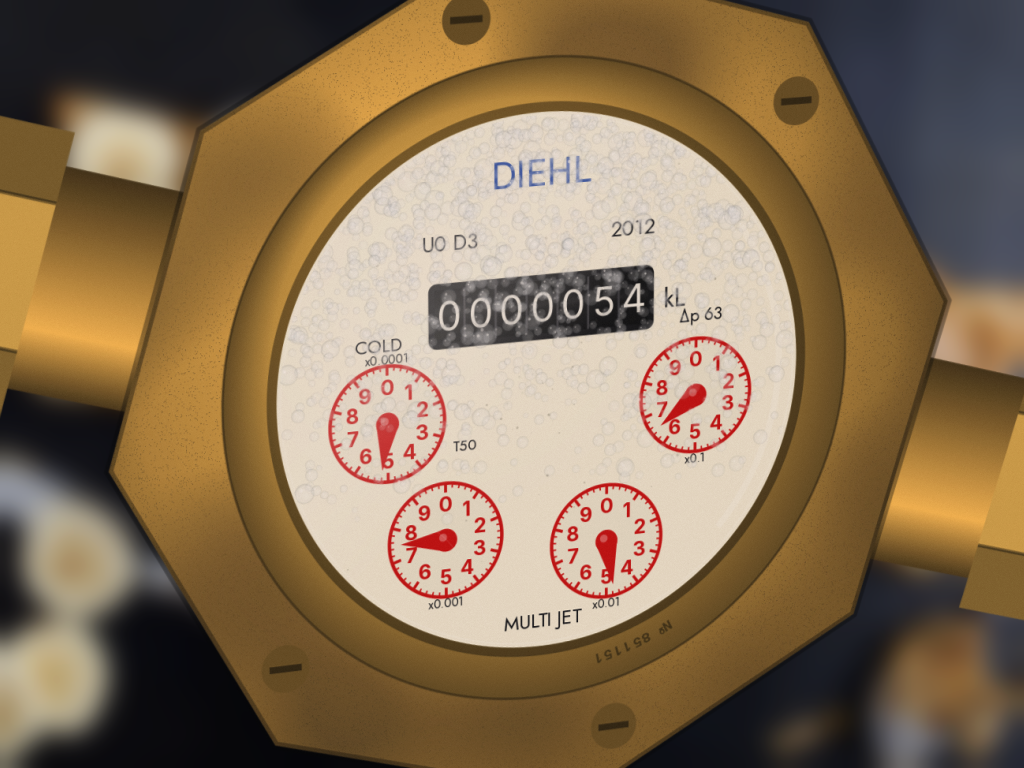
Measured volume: 54.6475 kL
